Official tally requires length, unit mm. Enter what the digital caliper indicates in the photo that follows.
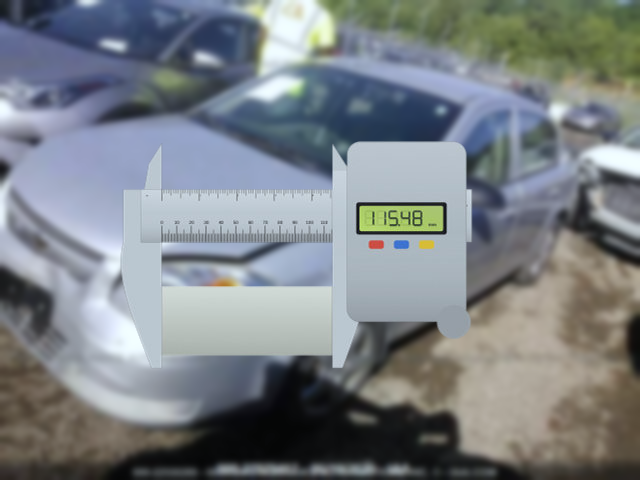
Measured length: 115.48 mm
